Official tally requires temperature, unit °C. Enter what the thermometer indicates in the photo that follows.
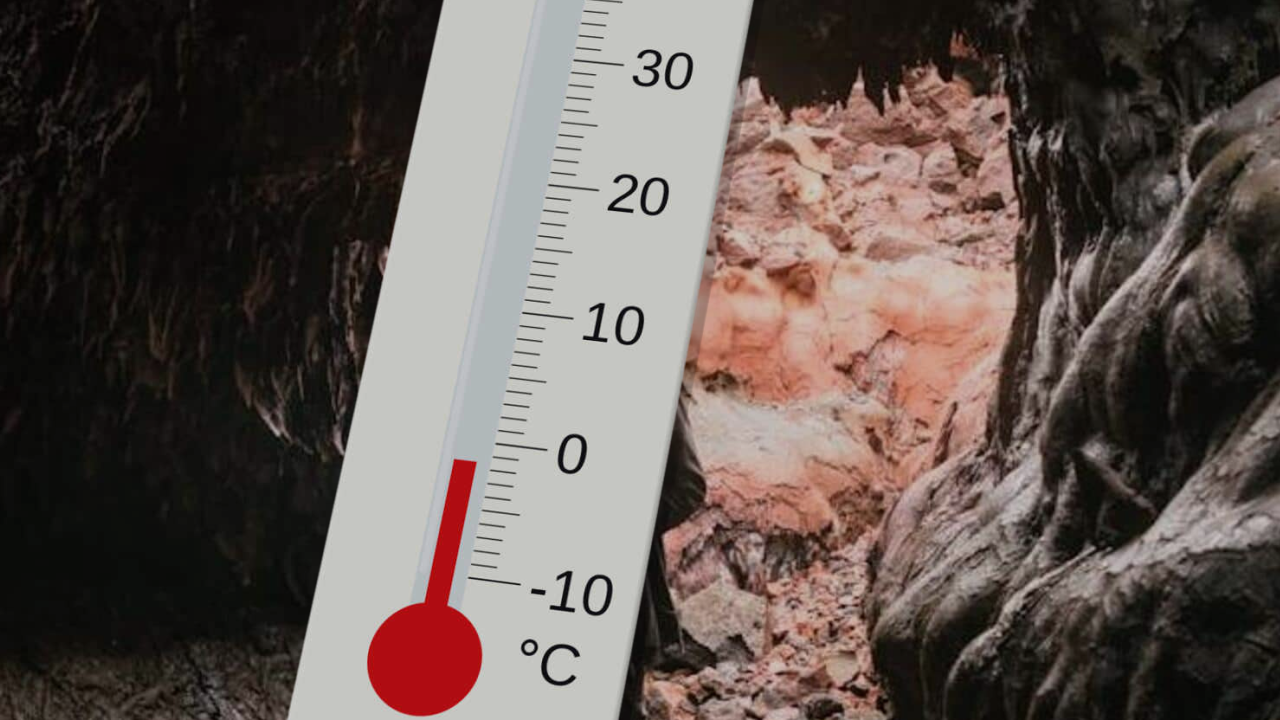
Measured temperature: -1.5 °C
